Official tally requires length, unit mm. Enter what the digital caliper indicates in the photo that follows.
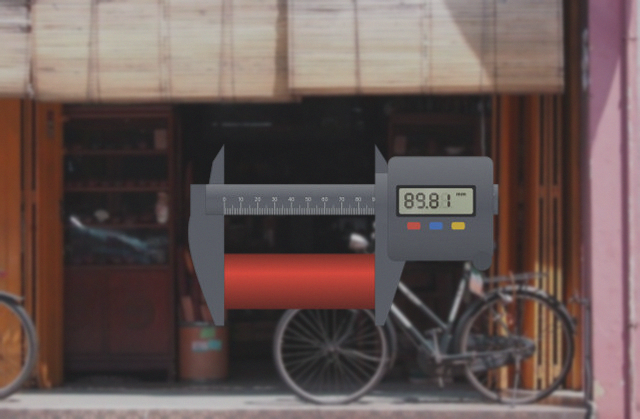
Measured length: 89.81 mm
